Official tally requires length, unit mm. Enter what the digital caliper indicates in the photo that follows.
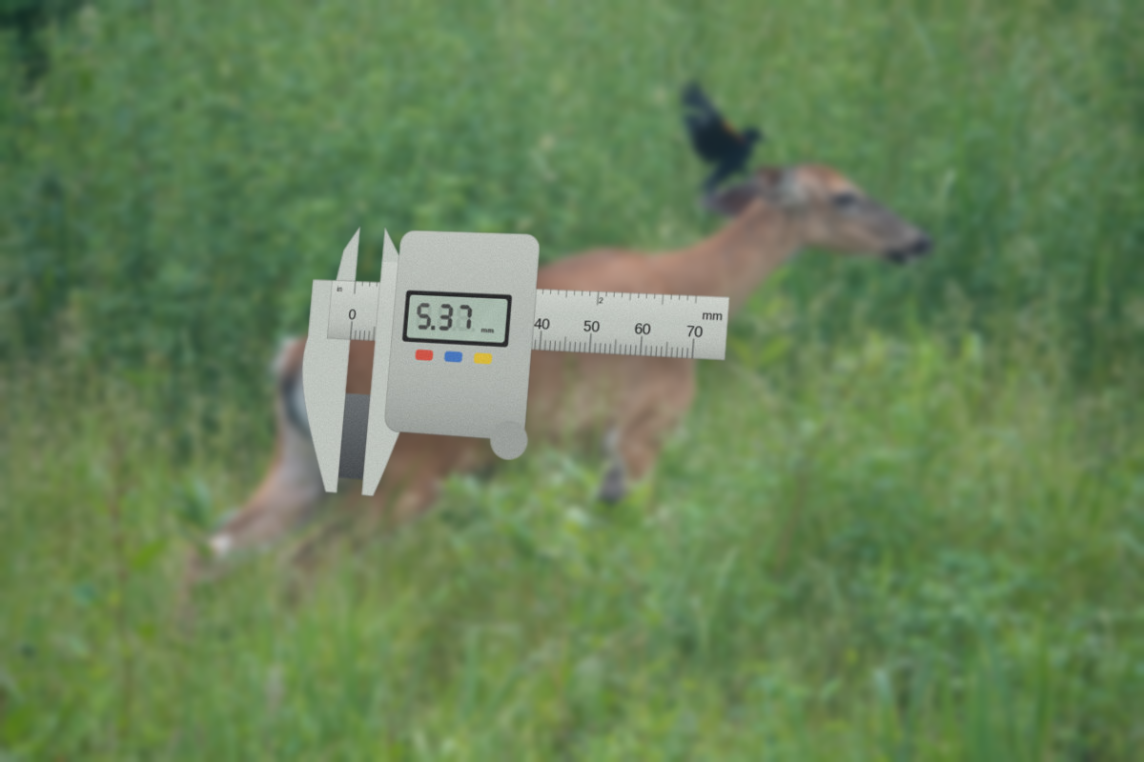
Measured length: 5.37 mm
